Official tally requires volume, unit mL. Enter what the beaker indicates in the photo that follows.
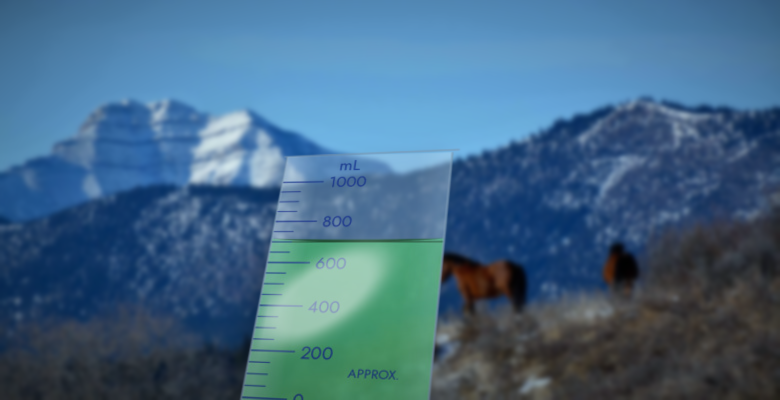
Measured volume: 700 mL
